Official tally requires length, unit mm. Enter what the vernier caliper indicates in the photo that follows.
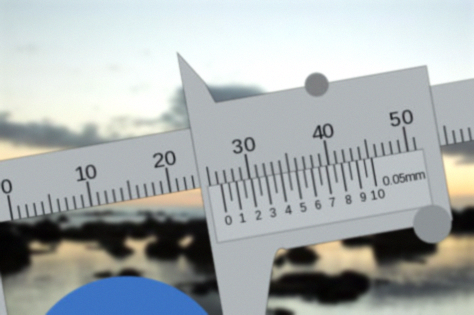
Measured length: 26.4 mm
